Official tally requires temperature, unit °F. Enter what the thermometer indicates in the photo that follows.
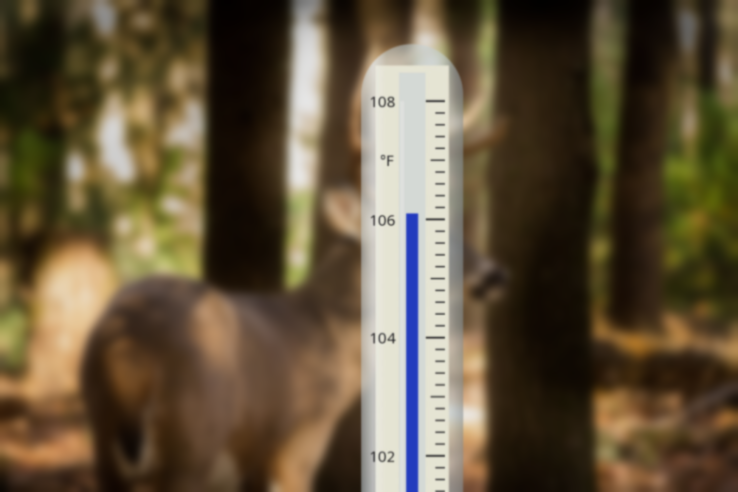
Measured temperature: 106.1 °F
